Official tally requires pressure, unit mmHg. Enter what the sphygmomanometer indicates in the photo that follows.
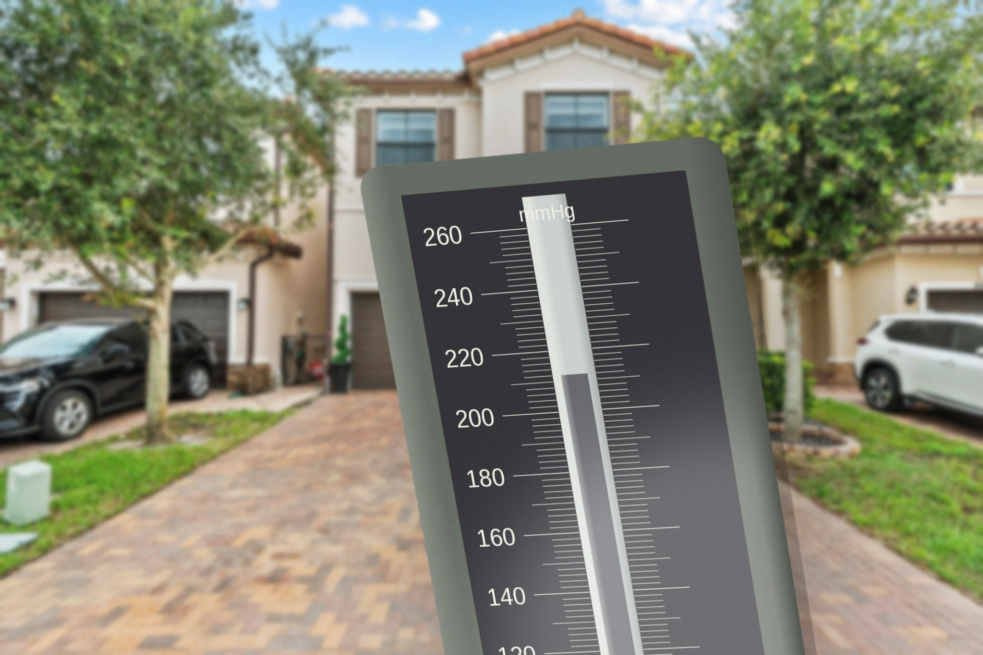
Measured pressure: 212 mmHg
